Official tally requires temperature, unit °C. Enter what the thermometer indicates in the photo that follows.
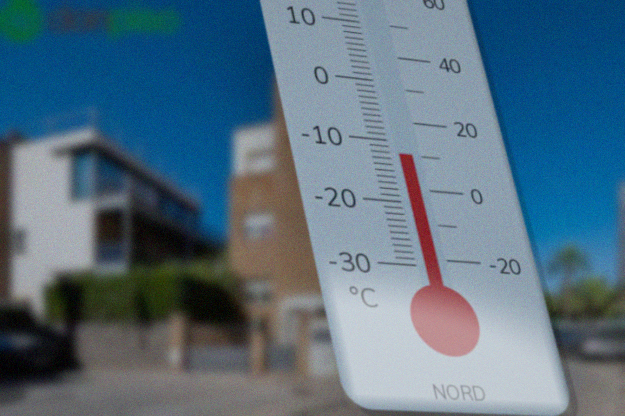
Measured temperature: -12 °C
